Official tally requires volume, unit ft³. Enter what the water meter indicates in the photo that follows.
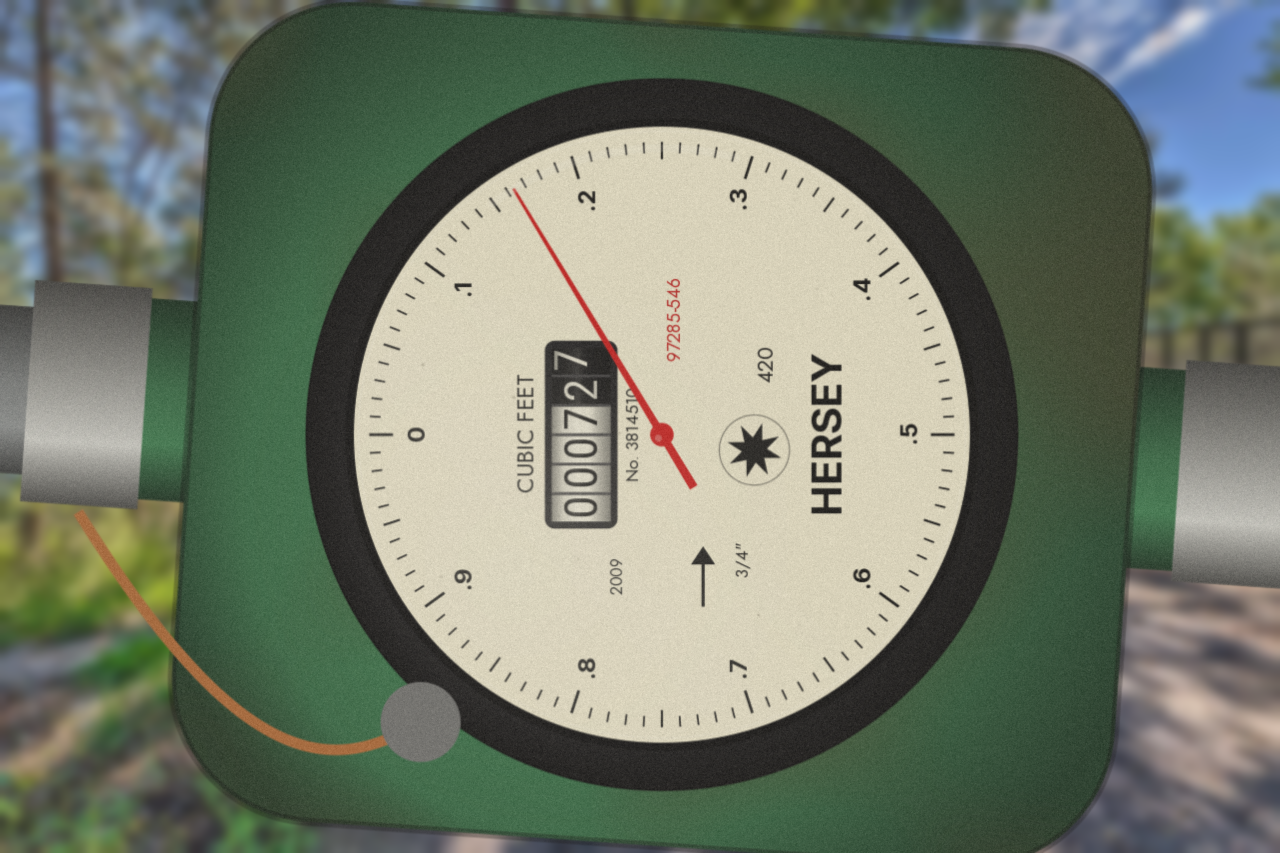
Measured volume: 727.16 ft³
